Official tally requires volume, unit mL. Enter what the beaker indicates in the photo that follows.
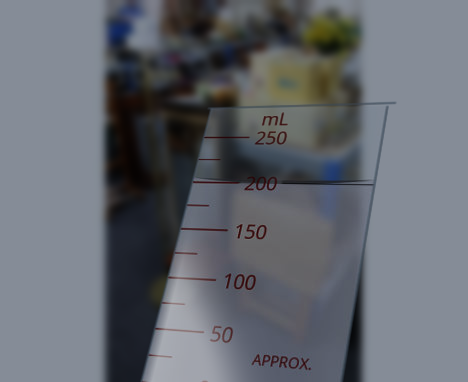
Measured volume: 200 mL
